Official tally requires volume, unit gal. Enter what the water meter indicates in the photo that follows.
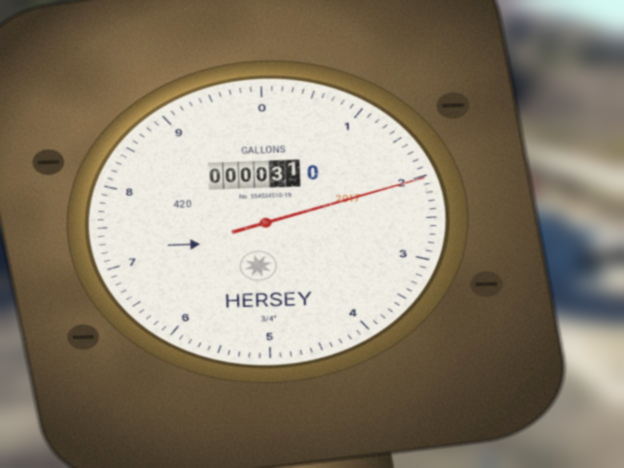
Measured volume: 312.0 gal
